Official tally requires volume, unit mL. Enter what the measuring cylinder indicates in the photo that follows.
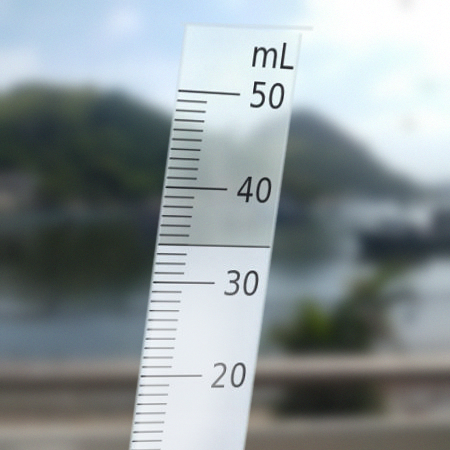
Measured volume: 34 mL
